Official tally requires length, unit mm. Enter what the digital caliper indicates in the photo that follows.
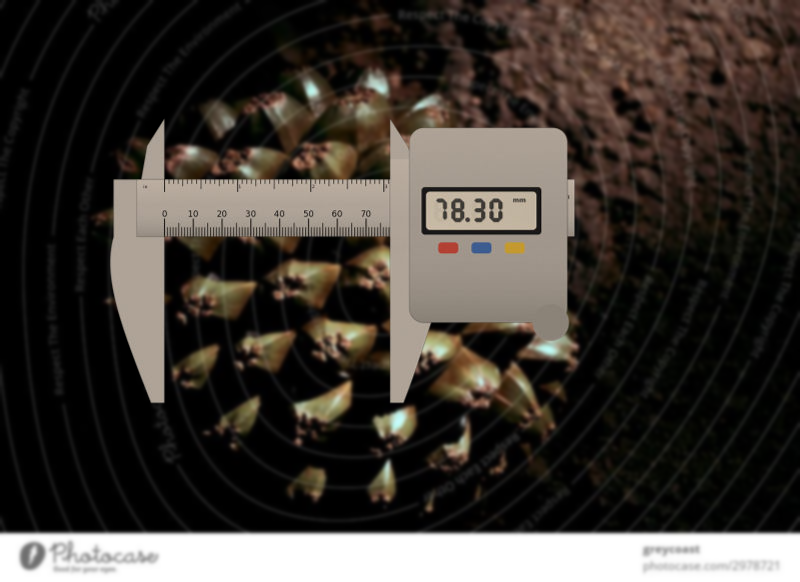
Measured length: 78.30 mm
